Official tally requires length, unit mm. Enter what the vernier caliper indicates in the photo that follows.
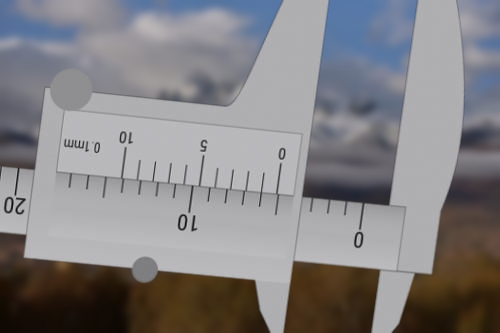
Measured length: 5.1 mm
